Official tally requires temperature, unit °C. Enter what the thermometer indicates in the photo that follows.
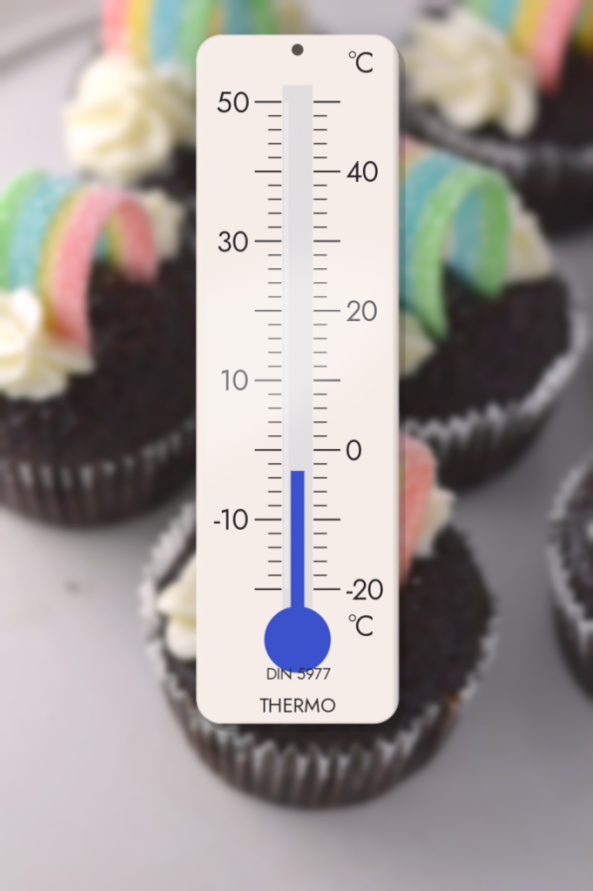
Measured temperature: -3 °C
